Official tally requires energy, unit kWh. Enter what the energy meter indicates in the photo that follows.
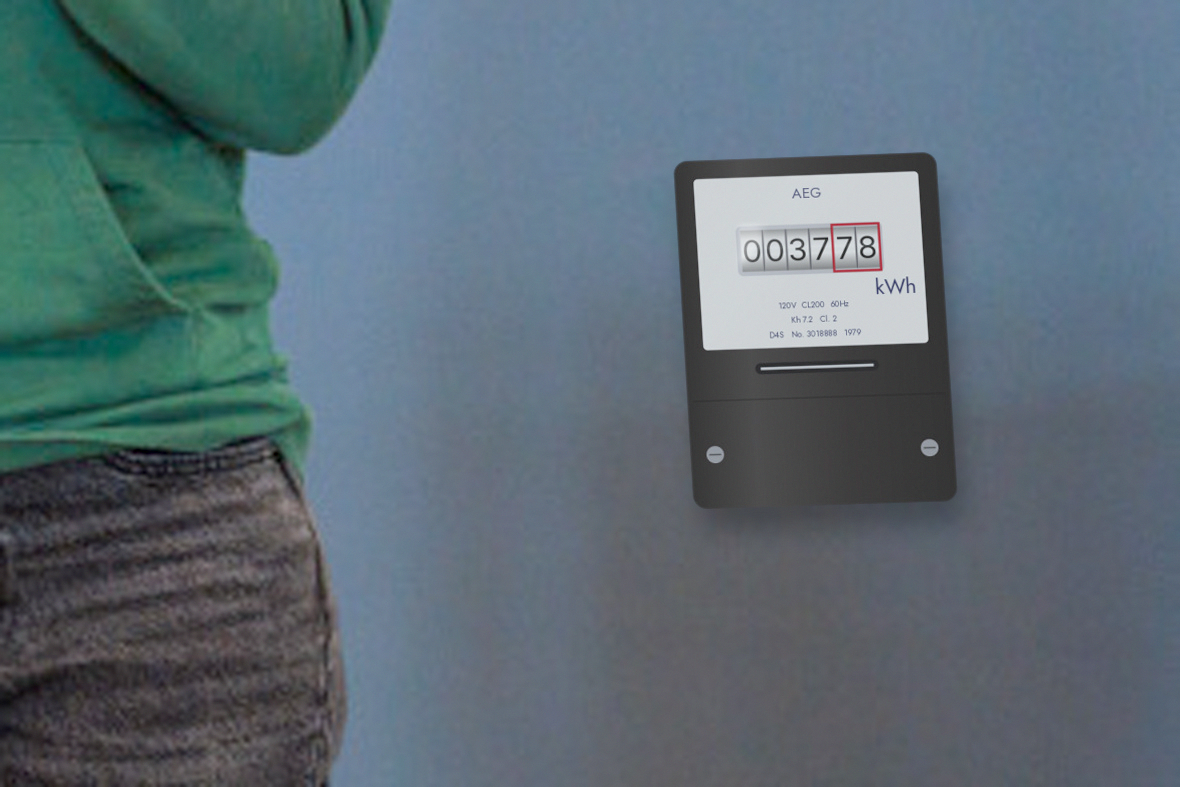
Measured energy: 37.78 kWh
